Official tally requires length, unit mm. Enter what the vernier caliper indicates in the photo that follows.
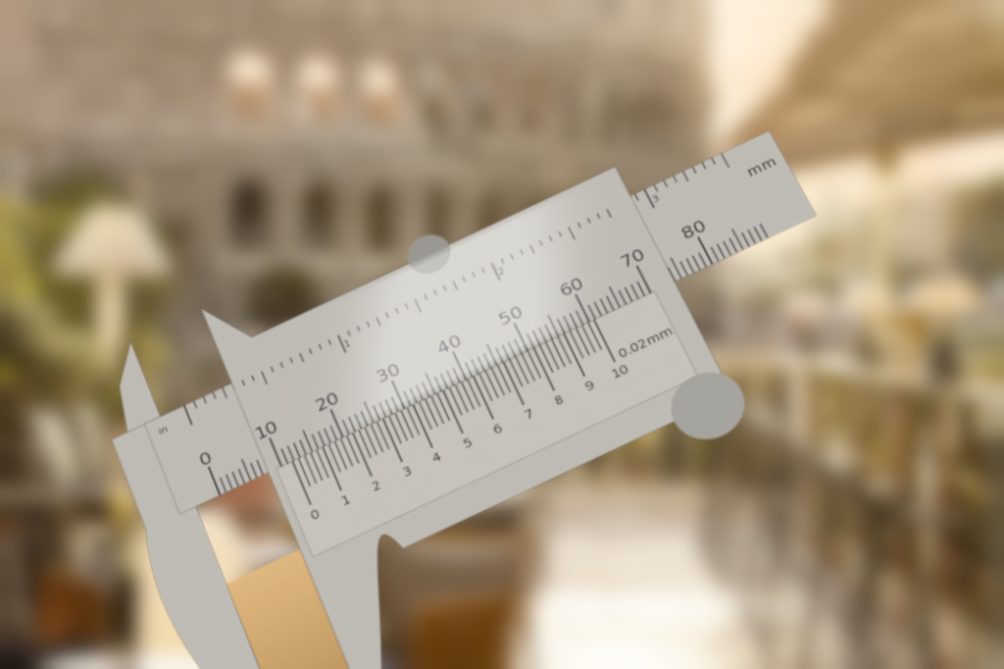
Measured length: 11.8 mm
